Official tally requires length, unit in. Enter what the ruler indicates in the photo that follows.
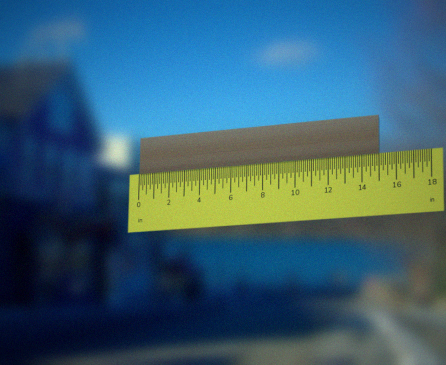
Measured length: 15 in
